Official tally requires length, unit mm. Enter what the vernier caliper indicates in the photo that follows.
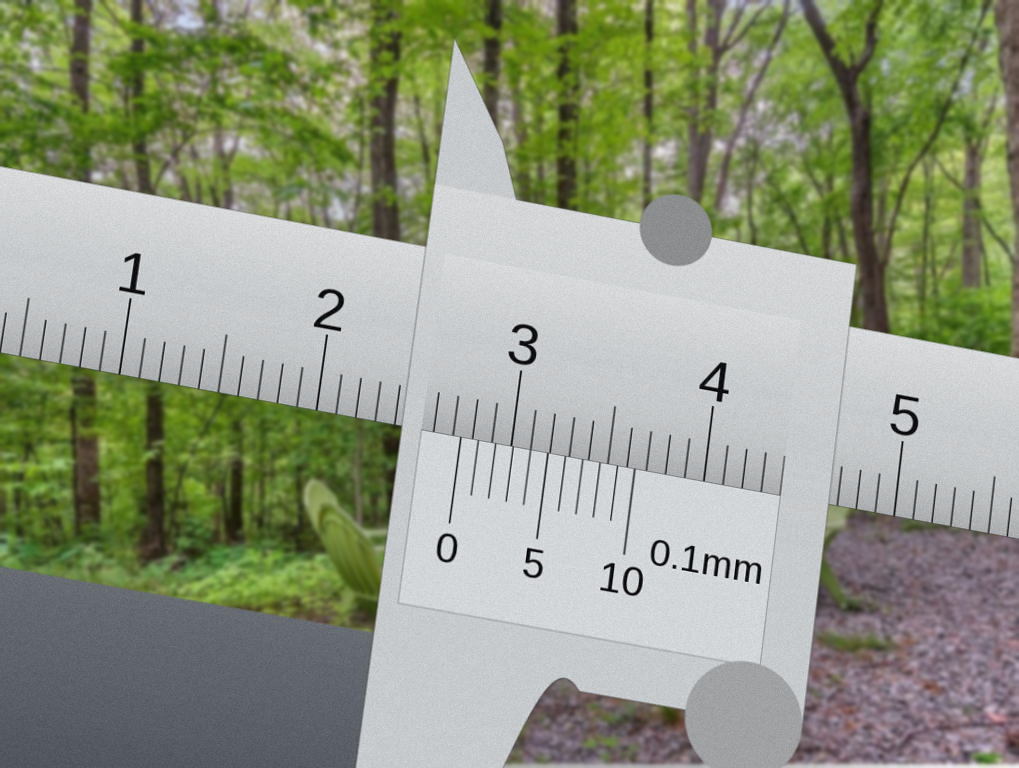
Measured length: 27.4 mm
